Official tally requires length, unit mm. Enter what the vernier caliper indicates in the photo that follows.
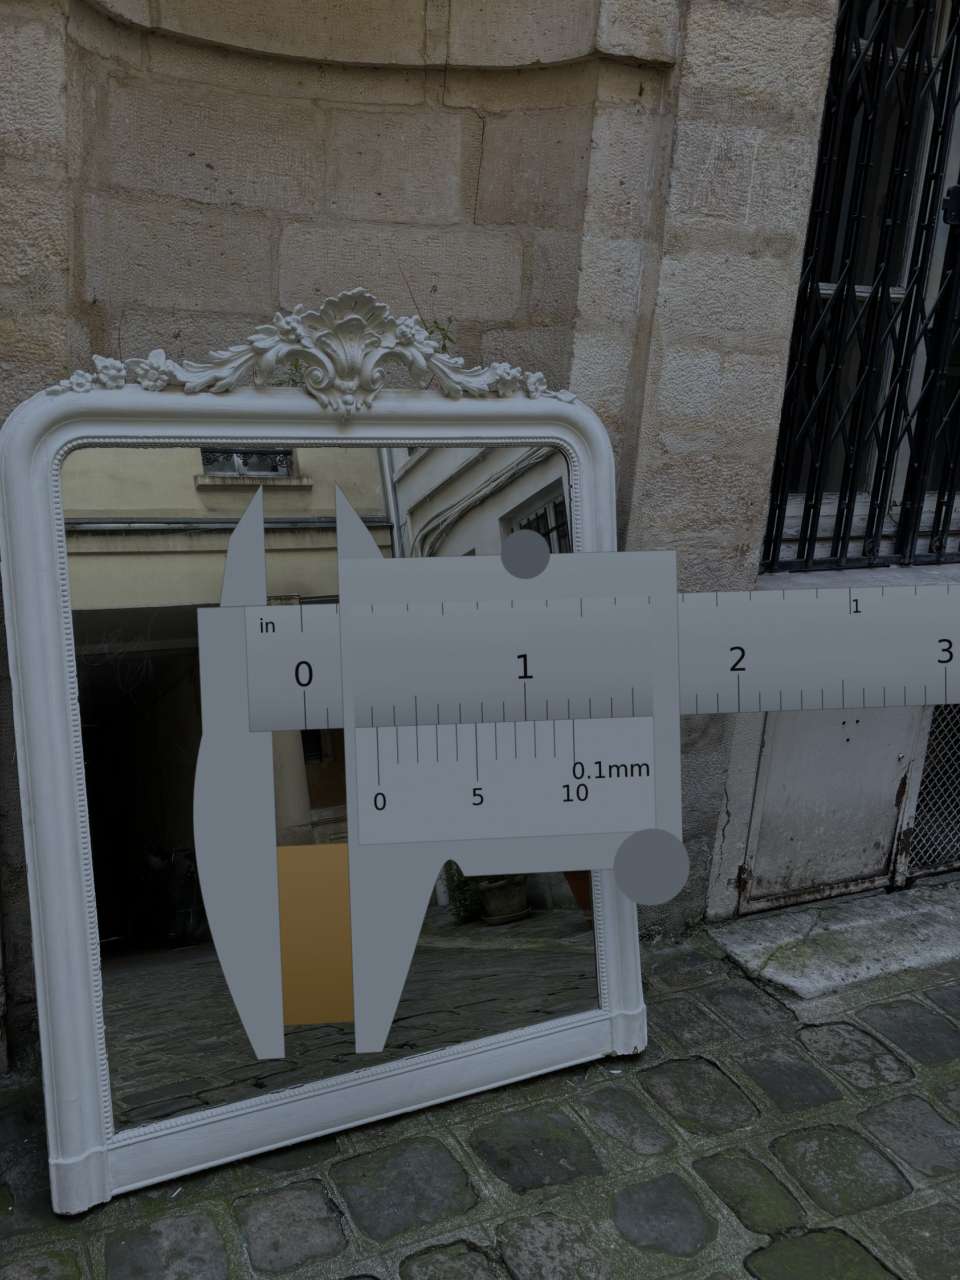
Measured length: 3.2 mm
